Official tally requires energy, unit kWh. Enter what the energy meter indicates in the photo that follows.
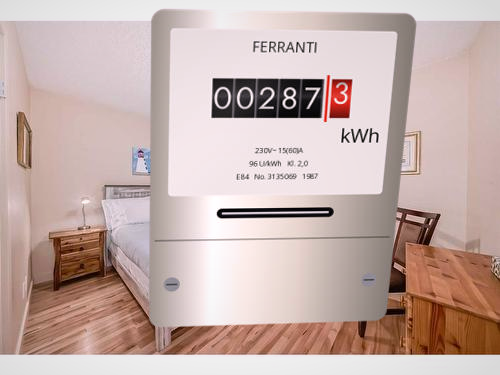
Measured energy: 287.3 kWh
